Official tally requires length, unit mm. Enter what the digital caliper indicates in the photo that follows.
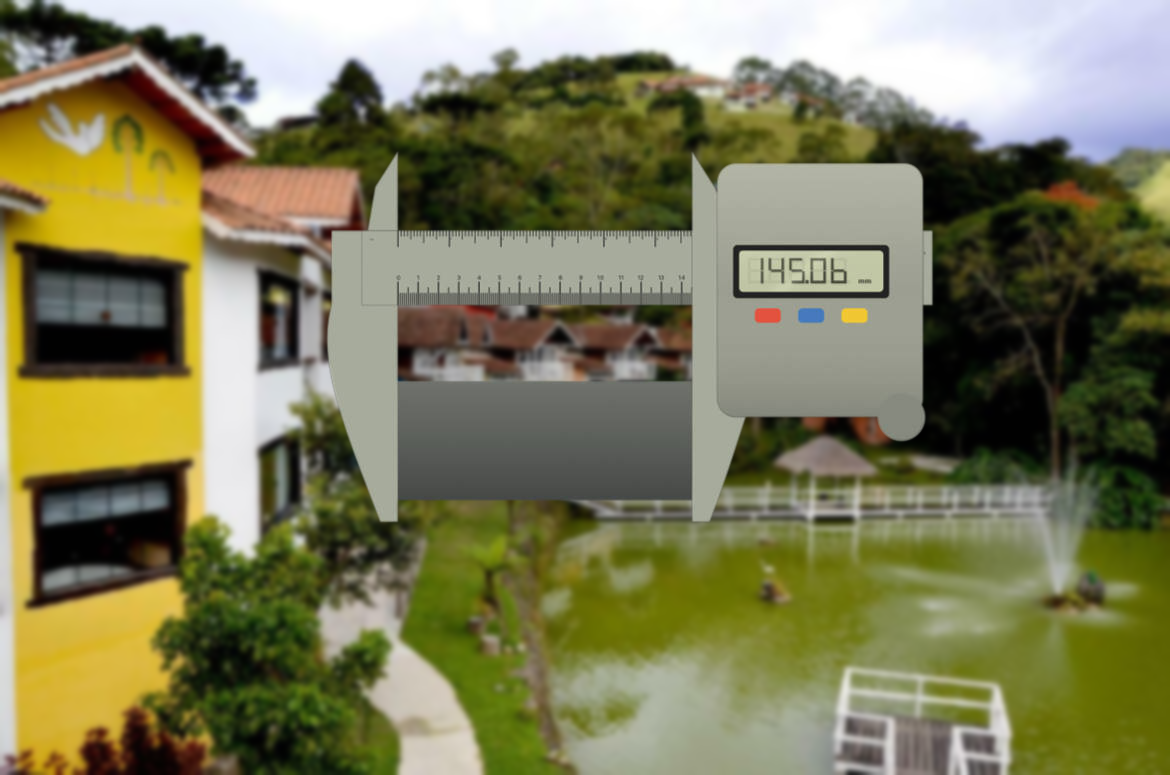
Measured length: 145.06 mm
